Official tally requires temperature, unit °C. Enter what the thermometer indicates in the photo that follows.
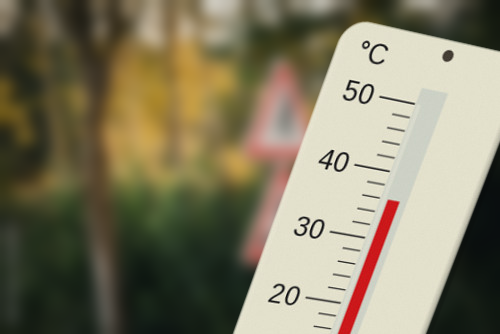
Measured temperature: 36 °C
